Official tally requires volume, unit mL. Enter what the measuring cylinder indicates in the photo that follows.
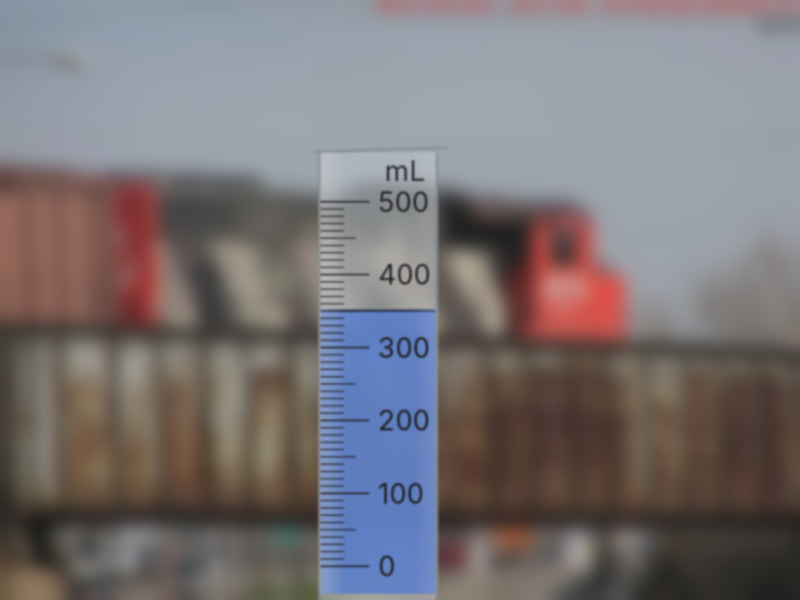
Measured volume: 350 mL
